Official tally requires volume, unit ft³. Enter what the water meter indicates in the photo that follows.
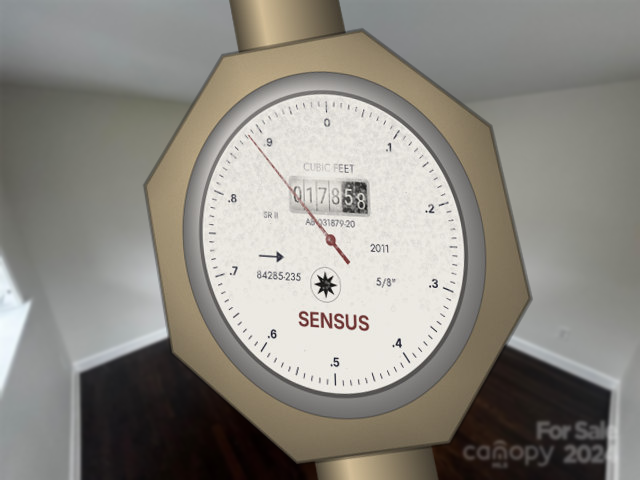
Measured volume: 17857.88 ft³
